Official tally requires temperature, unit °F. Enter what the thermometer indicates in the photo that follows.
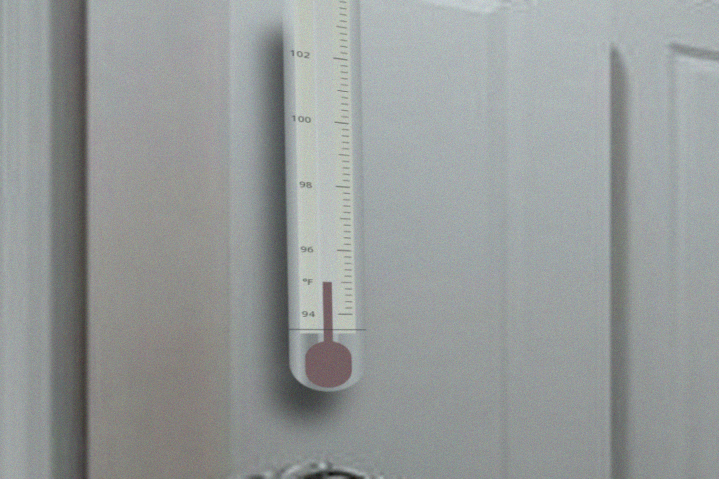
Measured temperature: 95 °F
